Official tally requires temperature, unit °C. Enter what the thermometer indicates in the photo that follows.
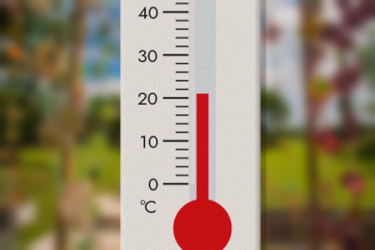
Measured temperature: 21 °C
